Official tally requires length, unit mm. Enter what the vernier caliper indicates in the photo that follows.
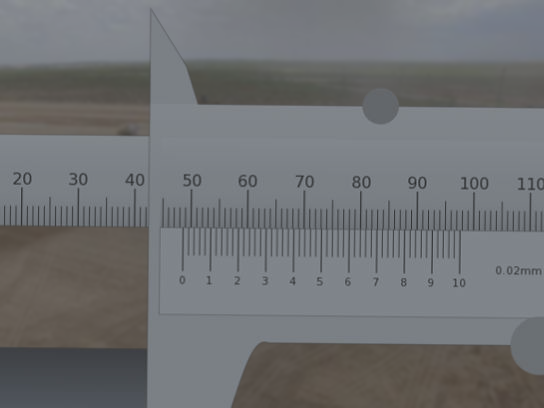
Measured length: 48.6 mm
